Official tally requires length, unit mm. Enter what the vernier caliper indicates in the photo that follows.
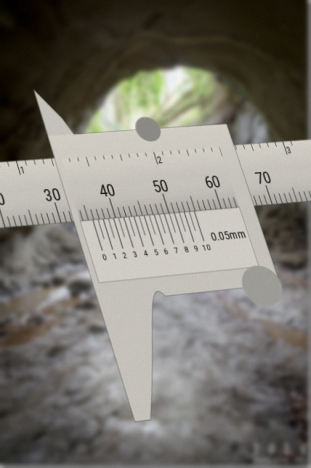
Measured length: 35.8 mm
